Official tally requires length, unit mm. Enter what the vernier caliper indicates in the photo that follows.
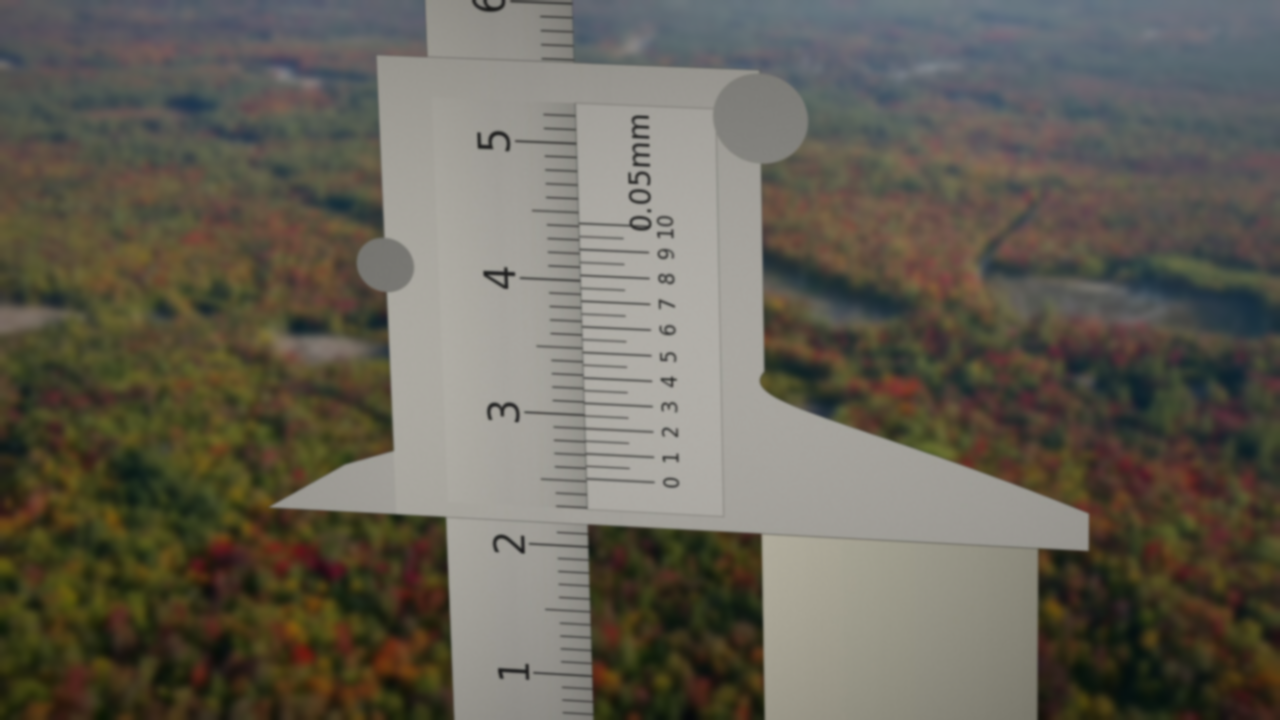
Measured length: 25.2 mm
